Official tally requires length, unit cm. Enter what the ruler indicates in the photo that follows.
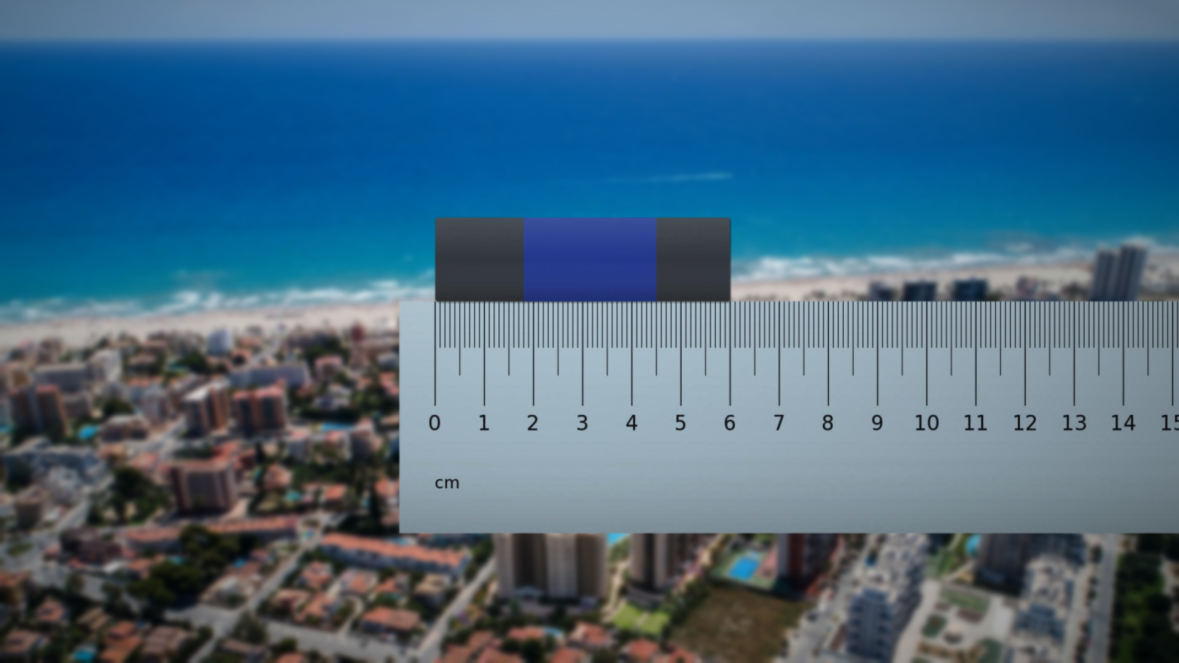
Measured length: 6 cm
